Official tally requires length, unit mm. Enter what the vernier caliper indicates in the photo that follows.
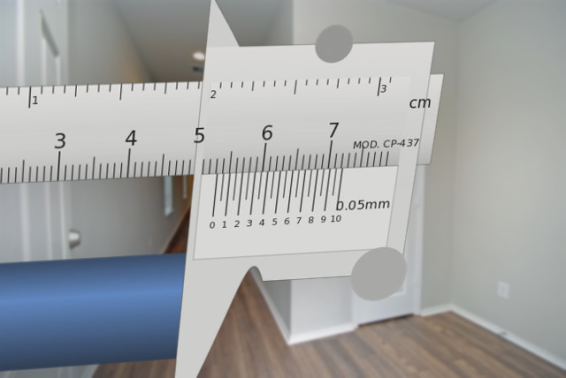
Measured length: 53.2 mm
